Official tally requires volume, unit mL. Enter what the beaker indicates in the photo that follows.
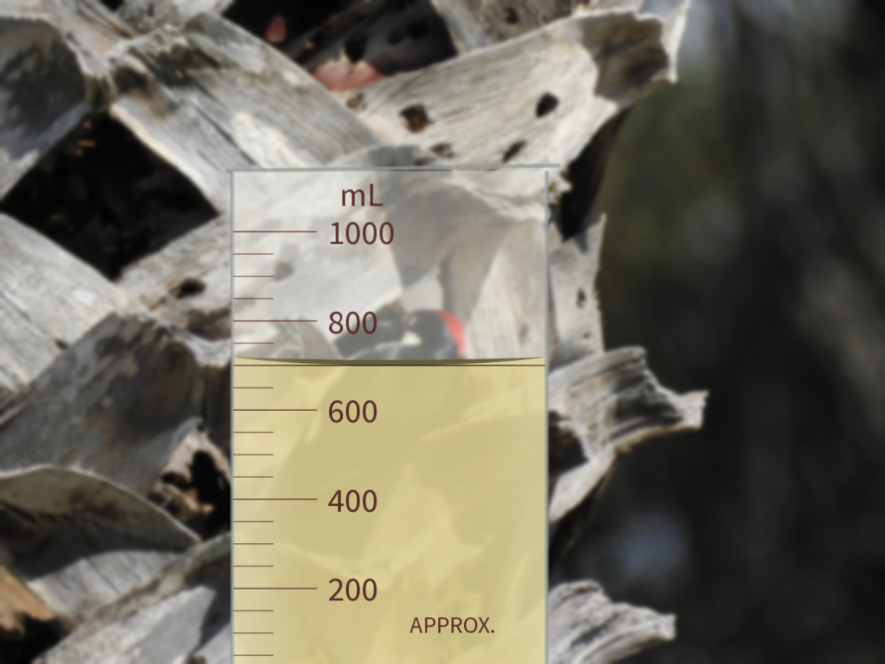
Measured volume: 700 mL
